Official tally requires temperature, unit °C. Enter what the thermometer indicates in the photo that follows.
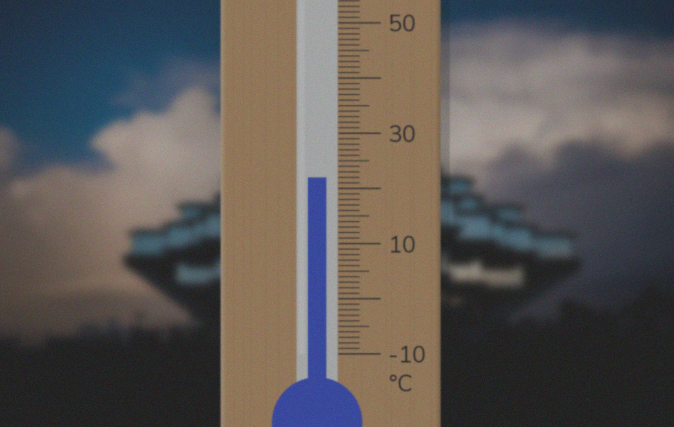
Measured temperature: 22 °C
